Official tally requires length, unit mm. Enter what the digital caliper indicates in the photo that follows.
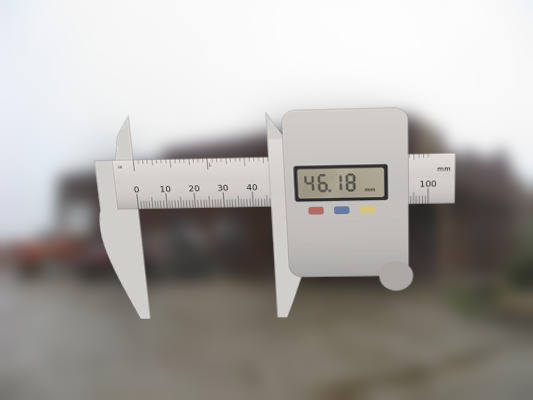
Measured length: 46.18 mm
